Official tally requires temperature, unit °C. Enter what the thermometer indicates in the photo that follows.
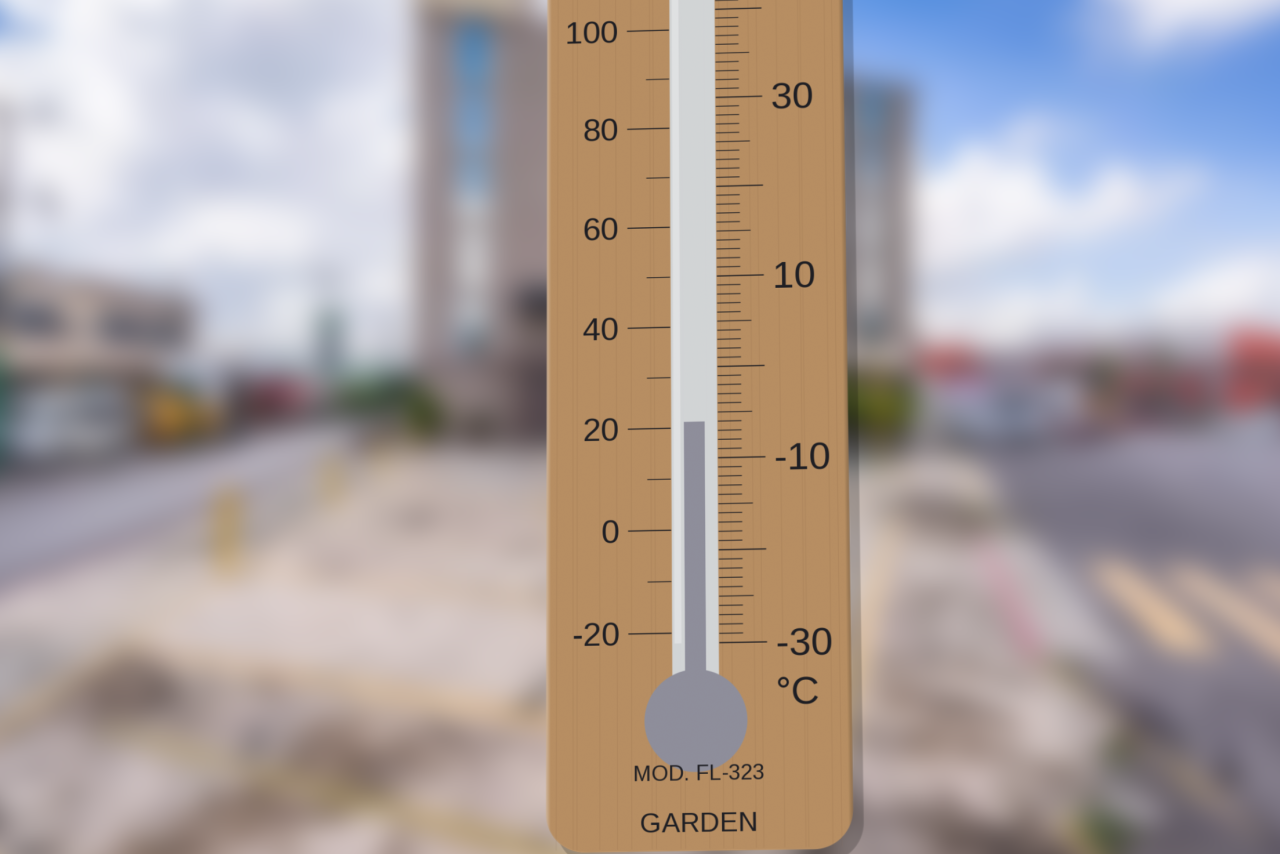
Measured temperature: -6 °C
